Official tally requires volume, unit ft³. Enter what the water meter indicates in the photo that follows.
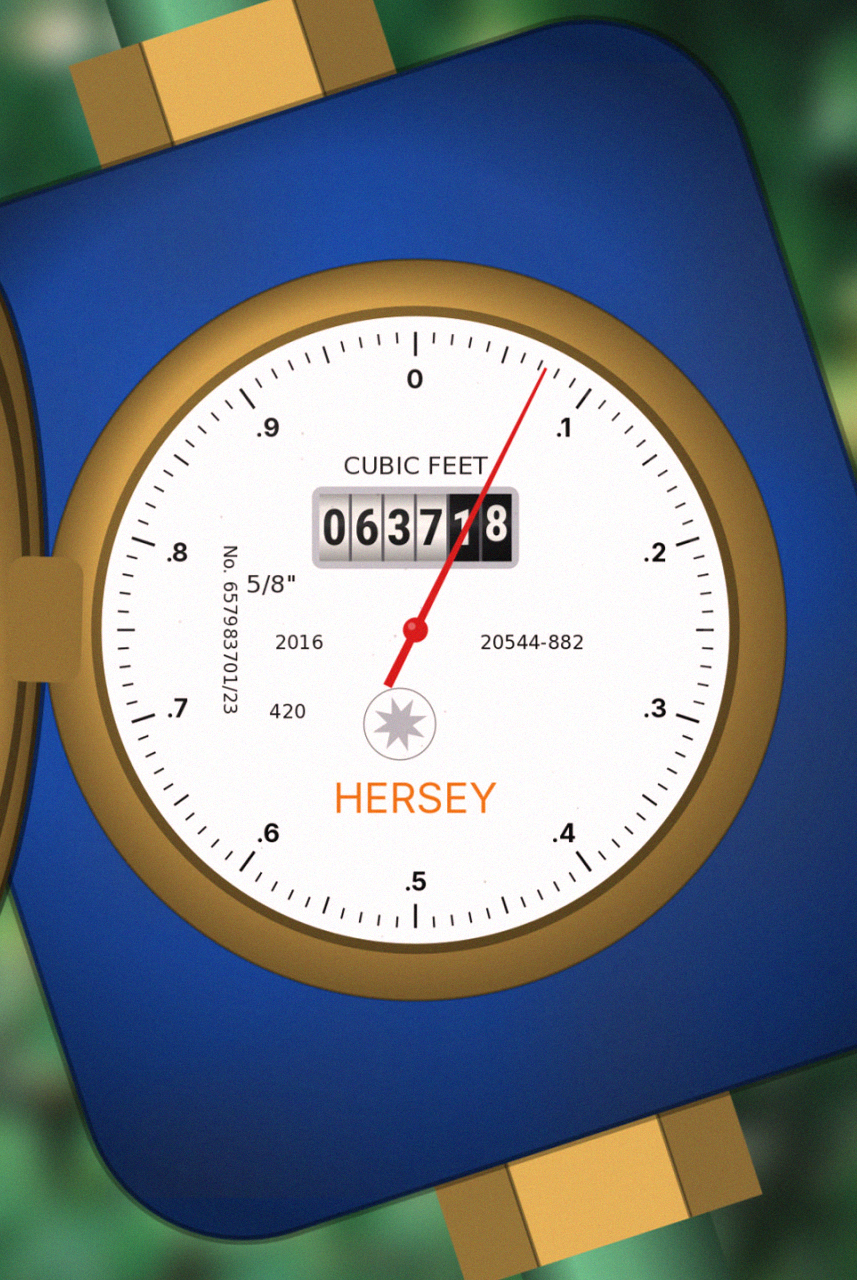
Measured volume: 63718.07 ft³
